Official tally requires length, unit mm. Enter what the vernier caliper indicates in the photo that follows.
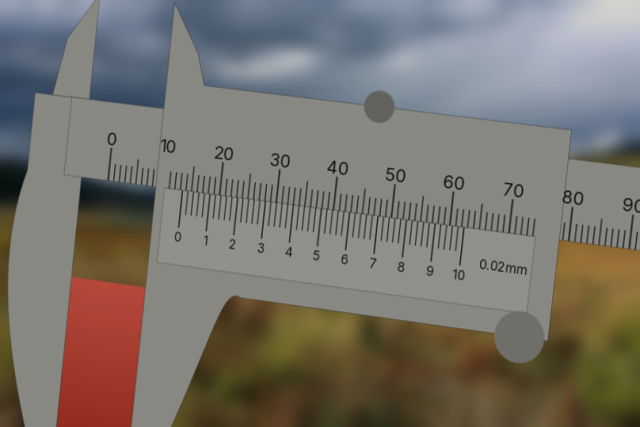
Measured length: 13.4 mm
